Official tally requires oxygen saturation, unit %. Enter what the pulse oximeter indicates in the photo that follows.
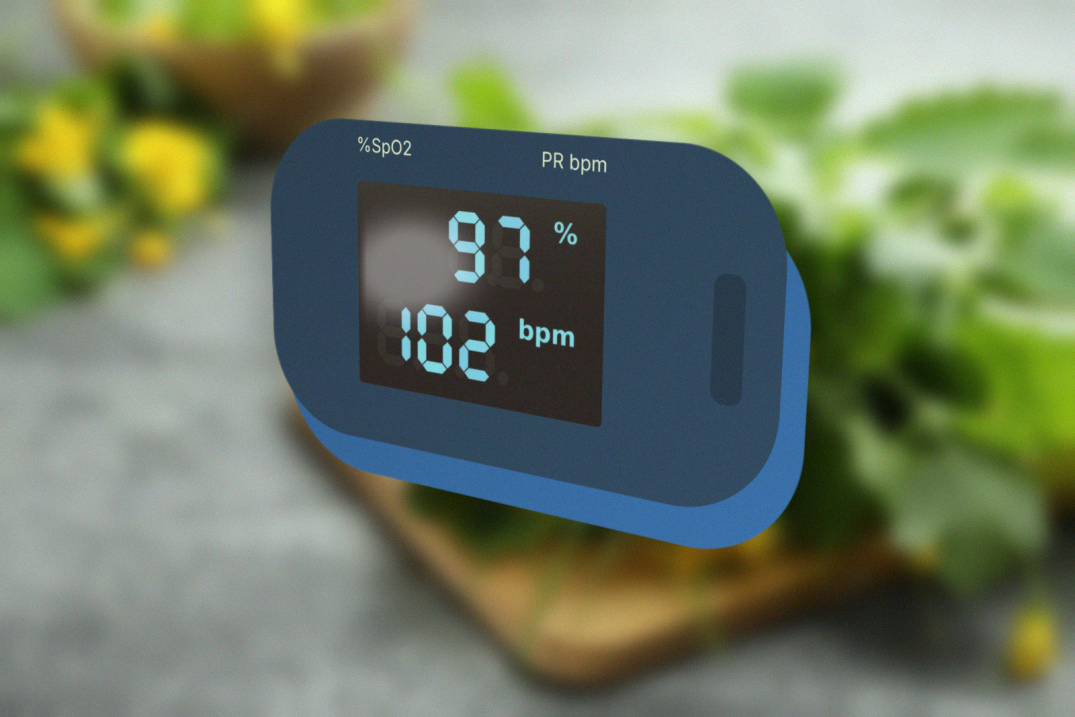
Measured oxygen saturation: 97 %
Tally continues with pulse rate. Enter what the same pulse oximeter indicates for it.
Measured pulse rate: 102 bpm
